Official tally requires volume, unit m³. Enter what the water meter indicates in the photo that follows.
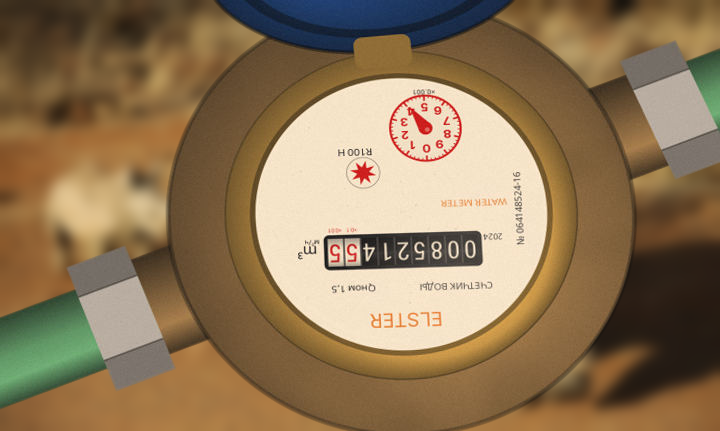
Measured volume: 85214.554 m³
